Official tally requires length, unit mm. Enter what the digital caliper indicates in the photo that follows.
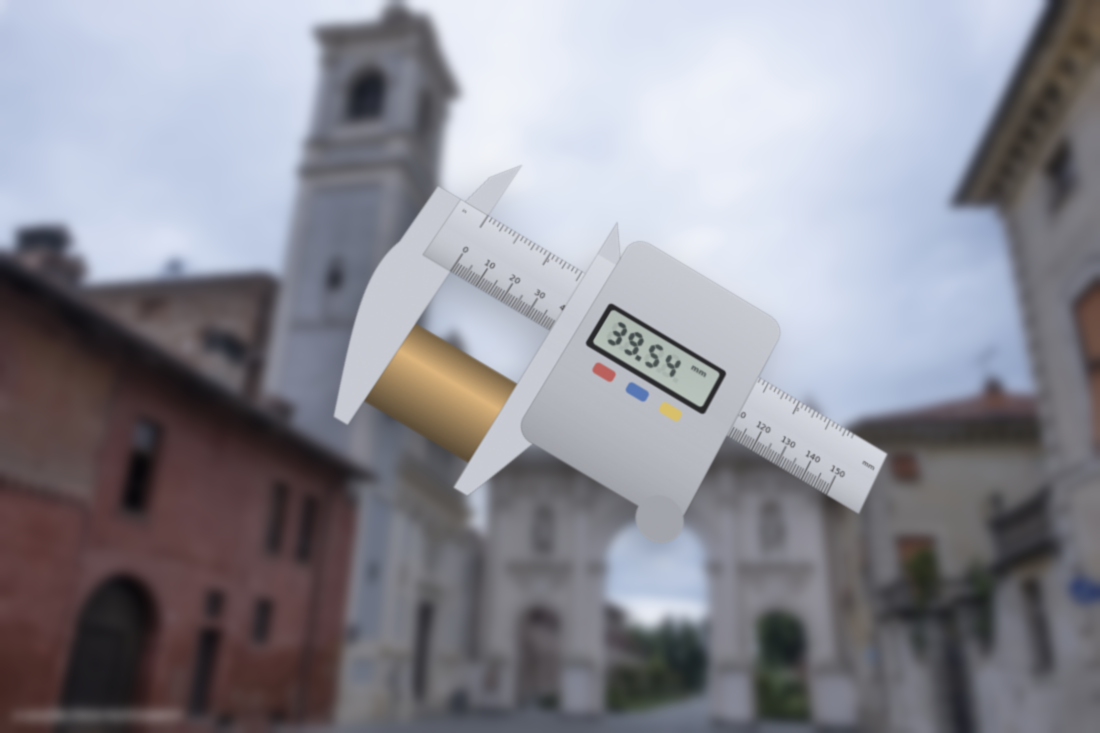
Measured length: 39.54 mm
